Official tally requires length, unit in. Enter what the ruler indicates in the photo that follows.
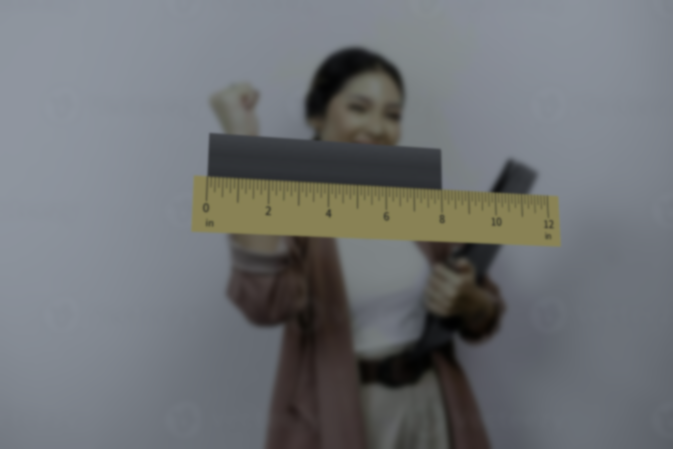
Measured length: 8 in
